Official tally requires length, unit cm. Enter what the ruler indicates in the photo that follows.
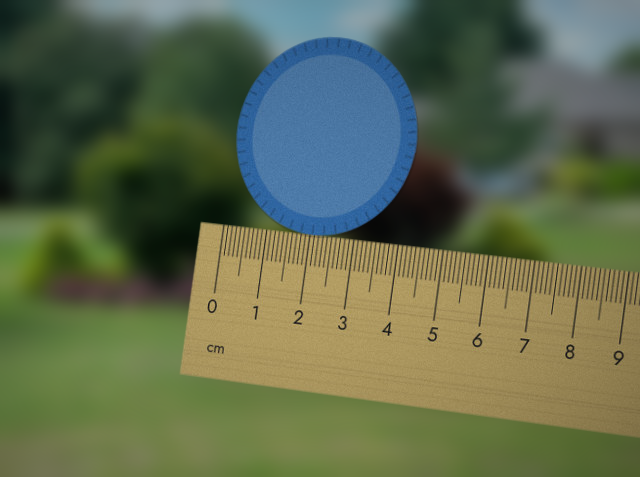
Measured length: 4.1 cm
